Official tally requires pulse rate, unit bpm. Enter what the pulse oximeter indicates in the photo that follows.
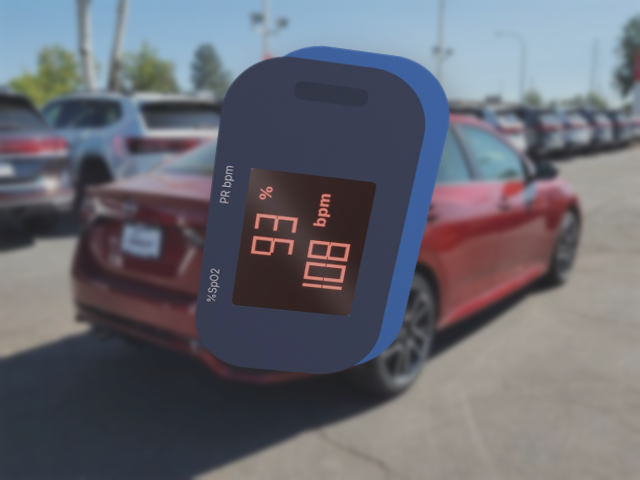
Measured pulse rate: 108 bpm
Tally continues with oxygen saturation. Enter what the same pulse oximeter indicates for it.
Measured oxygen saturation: 93 %
